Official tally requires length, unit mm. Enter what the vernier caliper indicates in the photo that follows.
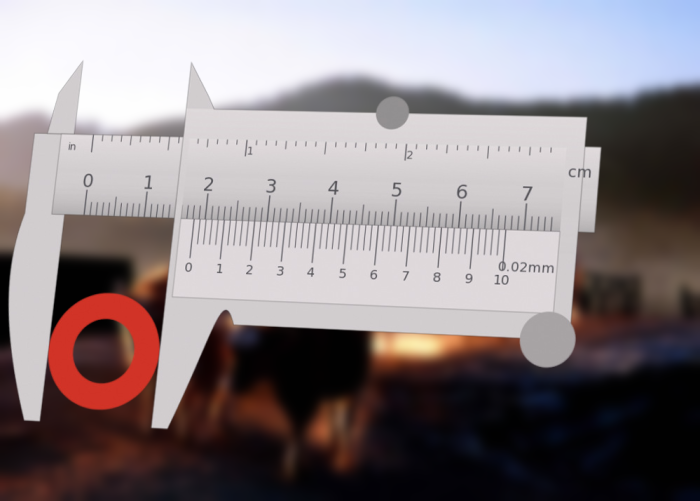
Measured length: 18.2 mm
